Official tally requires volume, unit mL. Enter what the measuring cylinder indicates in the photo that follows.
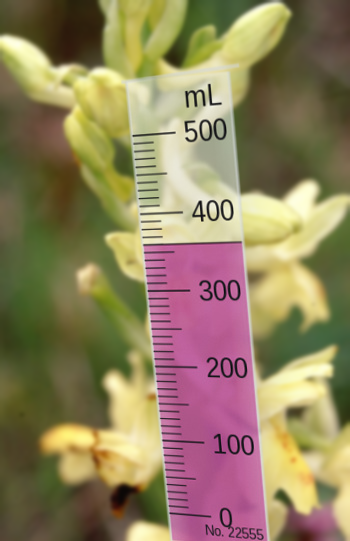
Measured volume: 360 mL
